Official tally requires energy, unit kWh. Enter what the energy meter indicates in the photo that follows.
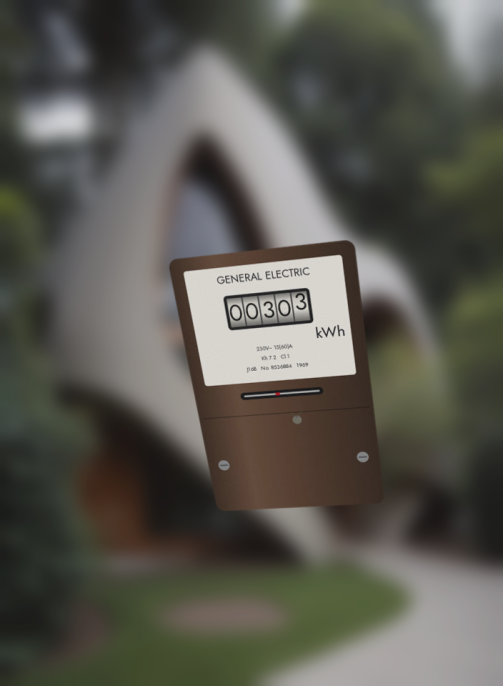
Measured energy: 303 kWh
